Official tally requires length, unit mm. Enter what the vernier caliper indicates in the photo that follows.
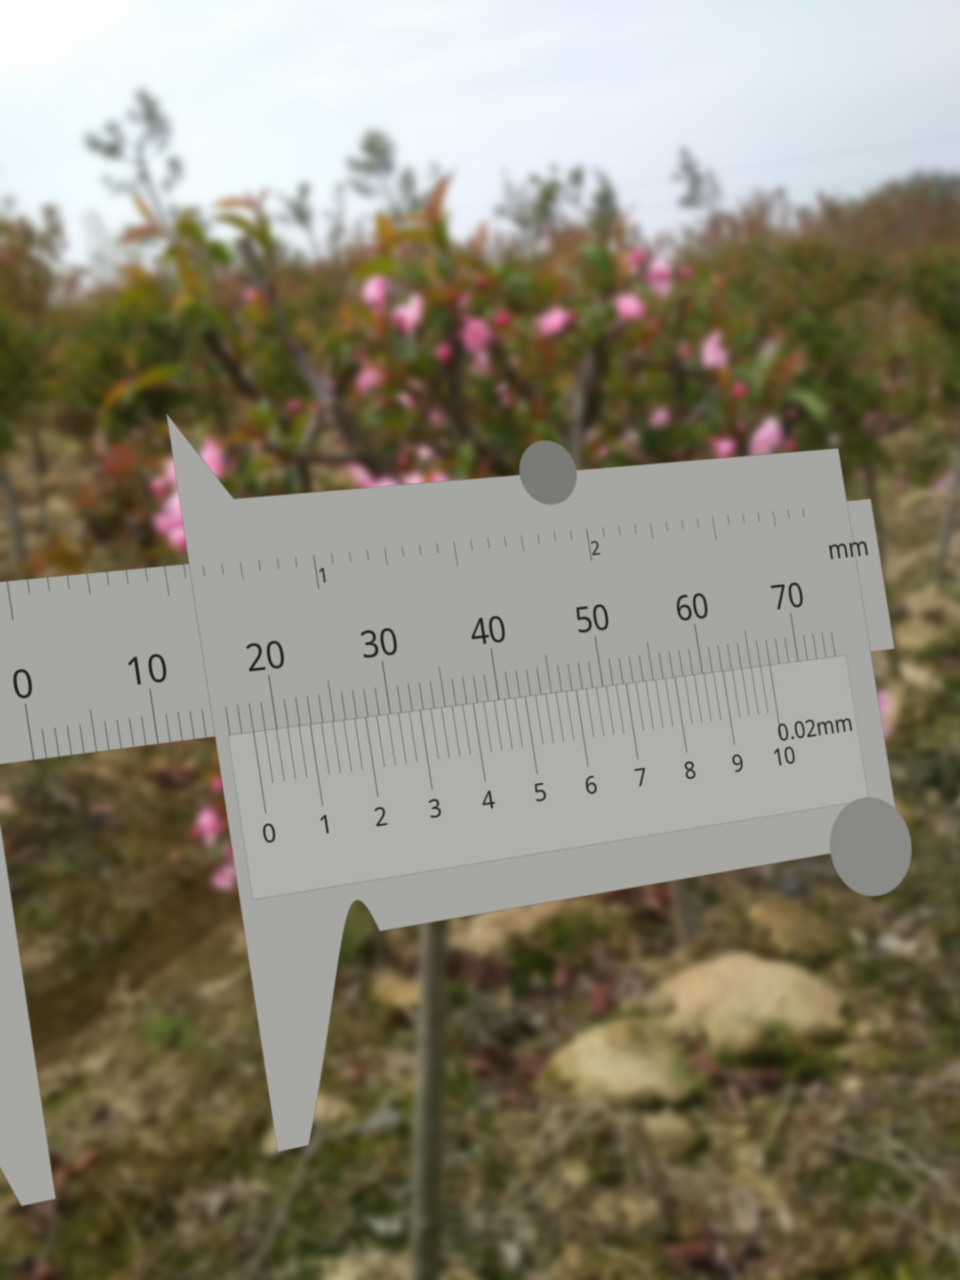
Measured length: 18.0 mm
